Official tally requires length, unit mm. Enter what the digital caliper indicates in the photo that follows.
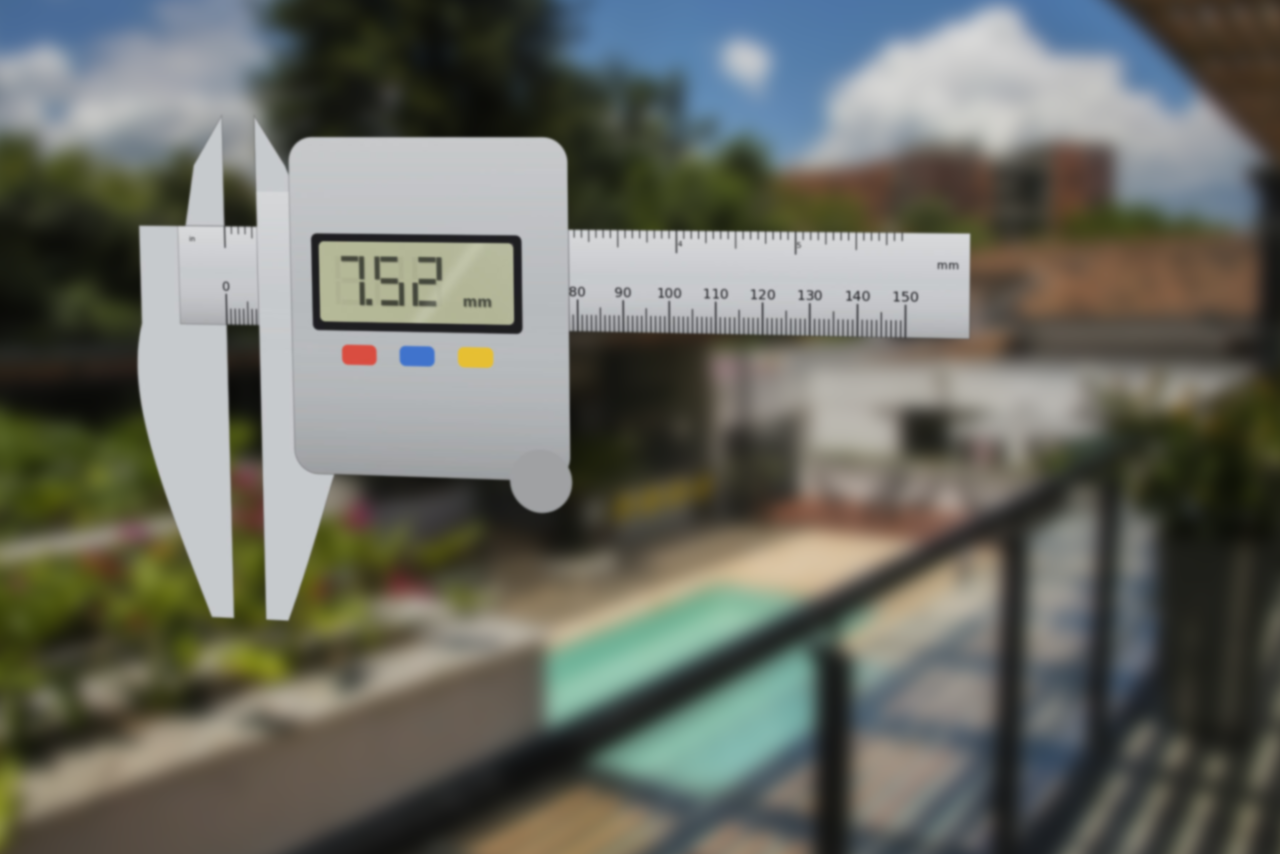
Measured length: 7.52 mm
